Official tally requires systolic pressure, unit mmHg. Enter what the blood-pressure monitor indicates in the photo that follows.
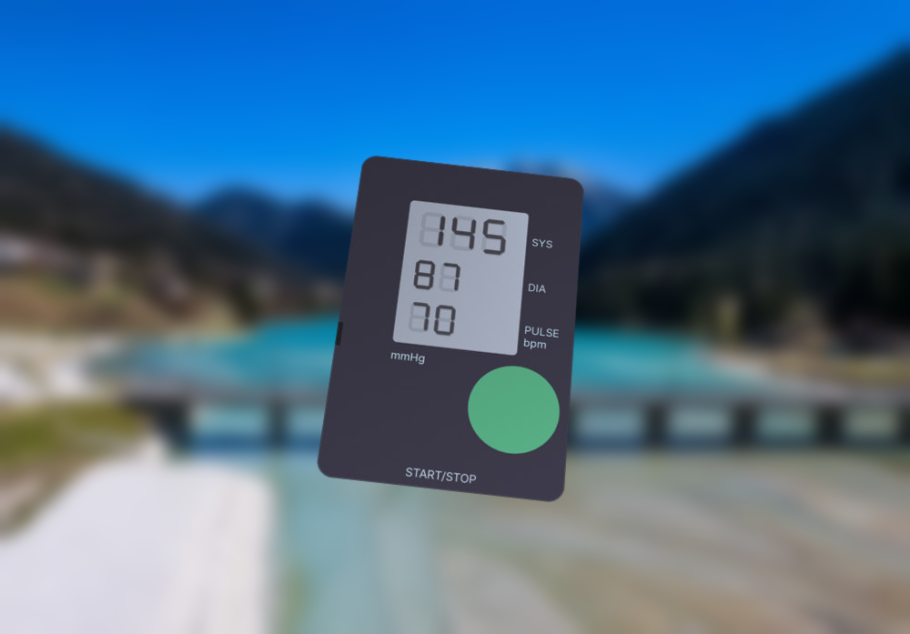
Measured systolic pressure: 145 mmHg
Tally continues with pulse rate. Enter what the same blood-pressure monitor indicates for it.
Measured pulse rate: 70 bpm
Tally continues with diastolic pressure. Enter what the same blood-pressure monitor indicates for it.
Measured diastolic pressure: 87 mmHg
